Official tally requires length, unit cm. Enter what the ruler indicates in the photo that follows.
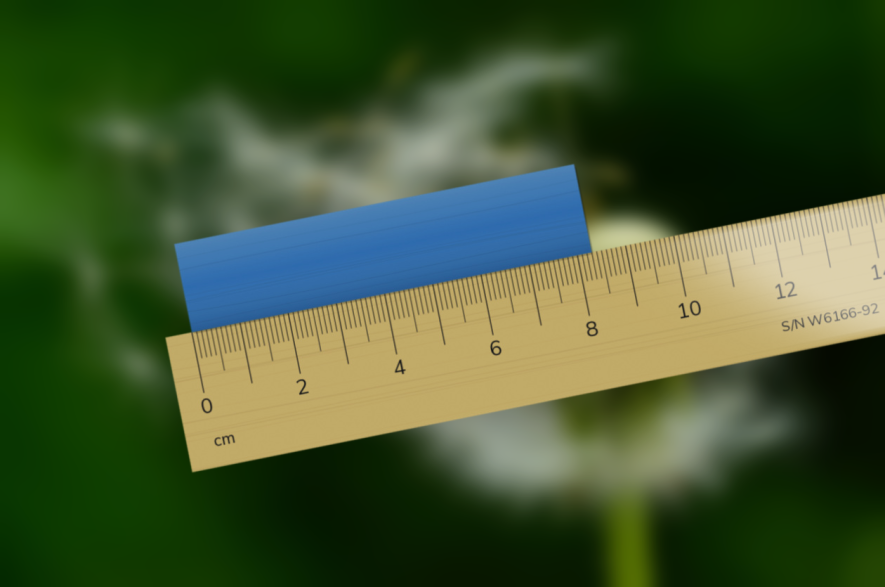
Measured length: 8.3 cm
